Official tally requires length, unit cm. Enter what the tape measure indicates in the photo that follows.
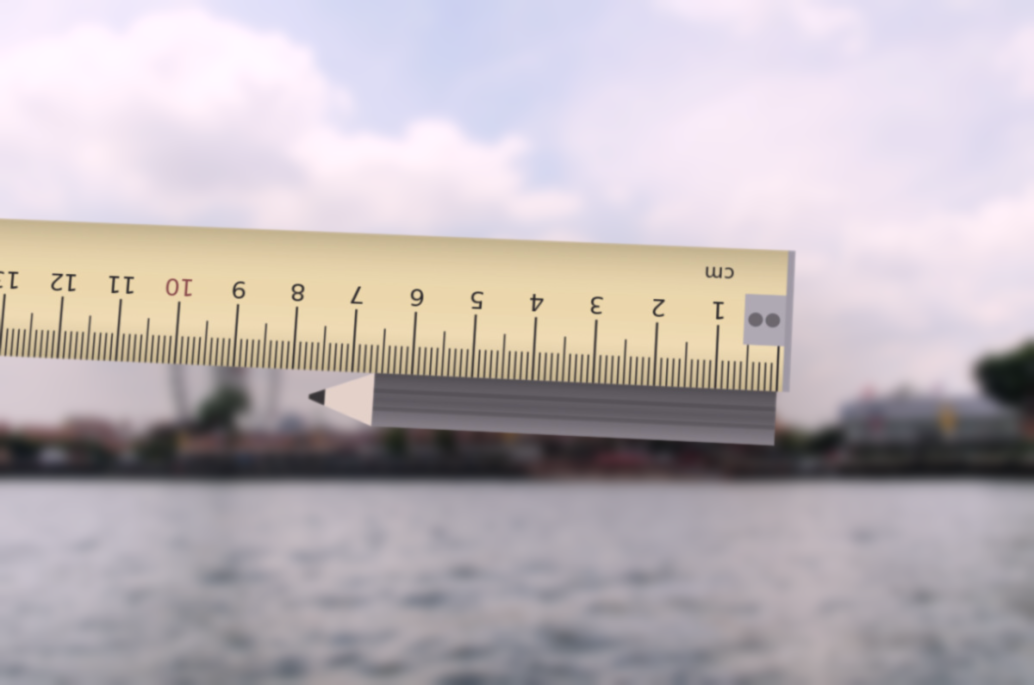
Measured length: 7.7 cm
